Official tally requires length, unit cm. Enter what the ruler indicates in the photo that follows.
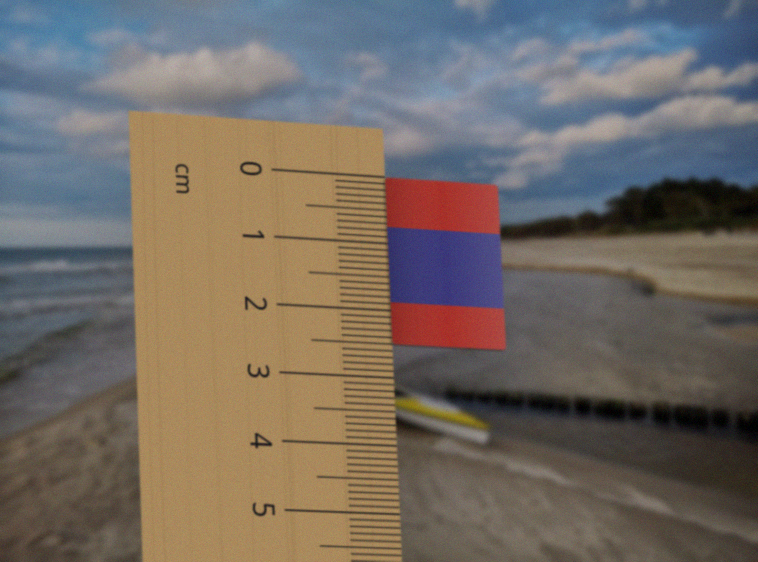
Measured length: 2.5 cm
